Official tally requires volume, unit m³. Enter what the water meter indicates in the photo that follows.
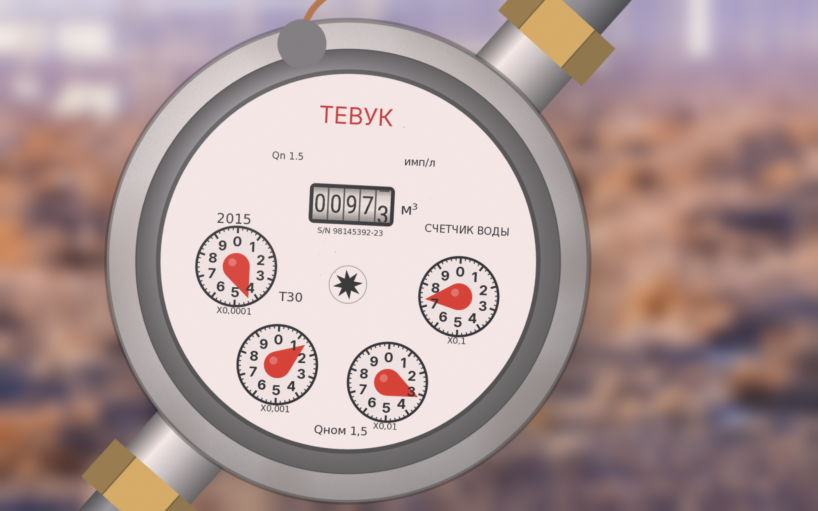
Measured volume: 972.7314 m³
